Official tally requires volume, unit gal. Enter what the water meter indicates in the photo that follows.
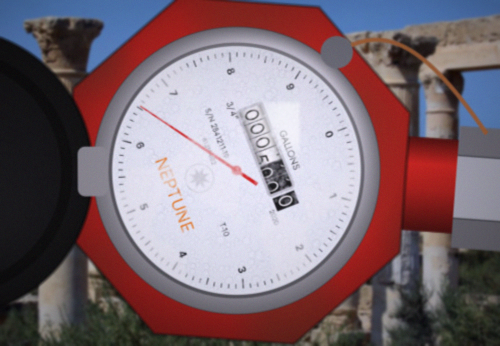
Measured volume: 4996.5 gal
